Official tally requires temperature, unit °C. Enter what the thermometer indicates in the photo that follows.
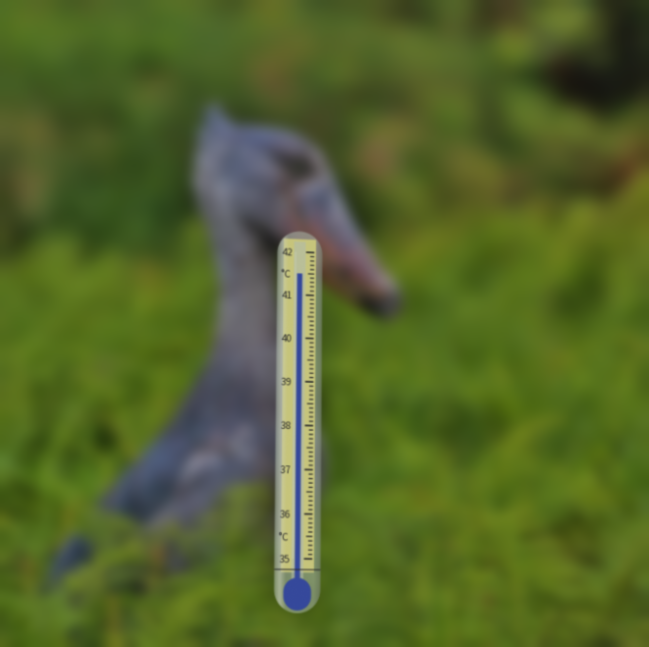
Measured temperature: 41.5 °C
